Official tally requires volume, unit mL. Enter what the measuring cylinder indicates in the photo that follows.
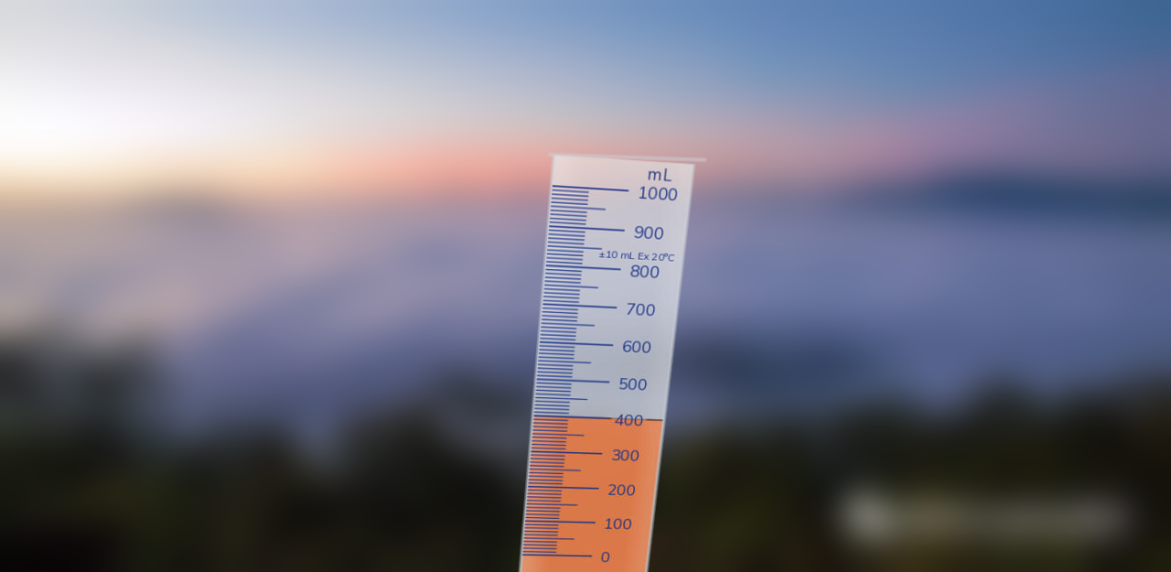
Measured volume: 400 mL
